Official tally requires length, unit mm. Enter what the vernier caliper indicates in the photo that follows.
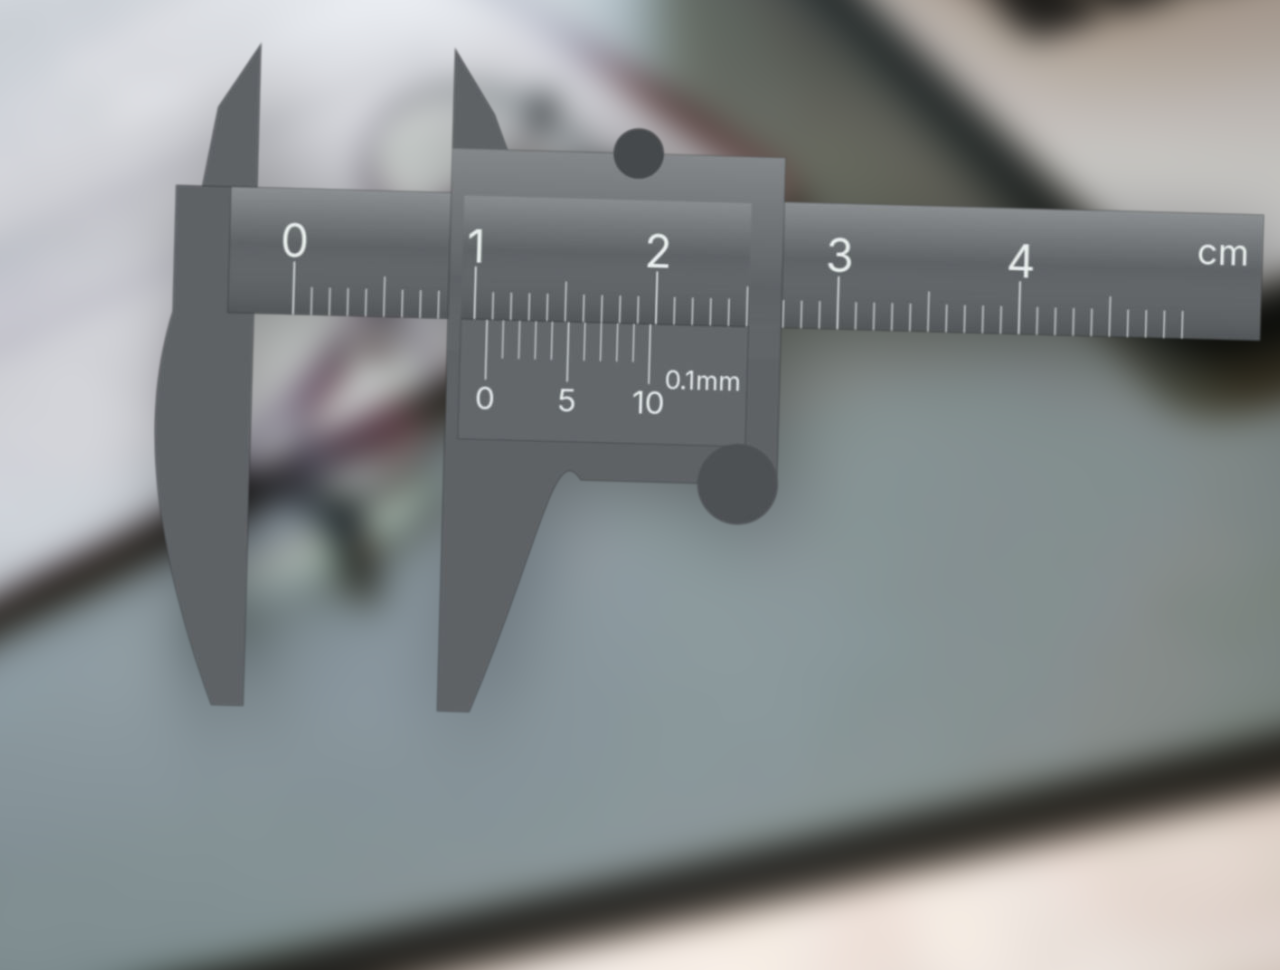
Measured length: 10.7 mm
